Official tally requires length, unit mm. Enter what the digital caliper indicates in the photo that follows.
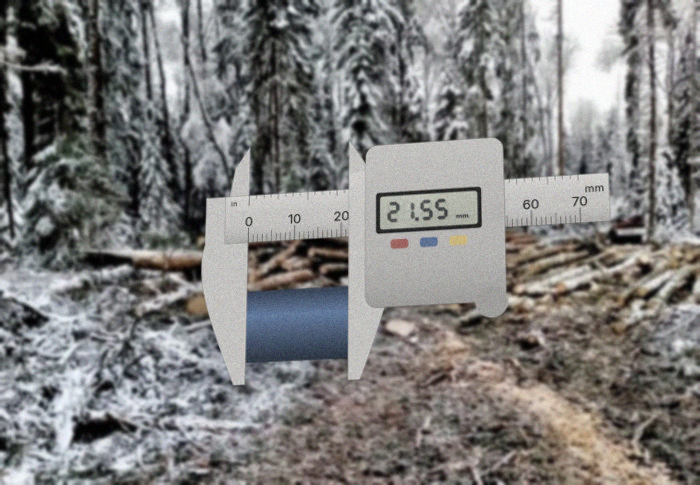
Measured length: 21.55 mm
